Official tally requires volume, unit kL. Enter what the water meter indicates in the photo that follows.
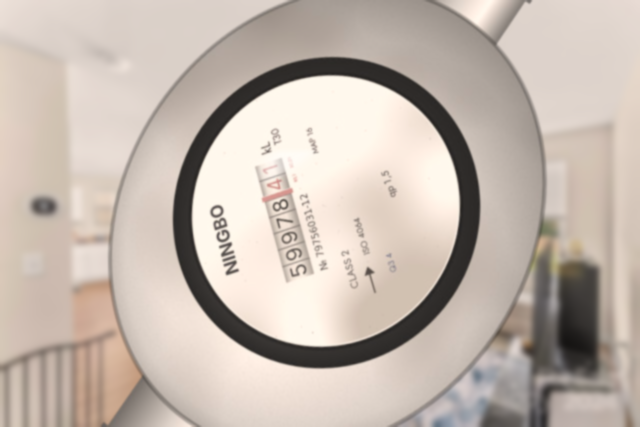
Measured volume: 59978.41 kL
